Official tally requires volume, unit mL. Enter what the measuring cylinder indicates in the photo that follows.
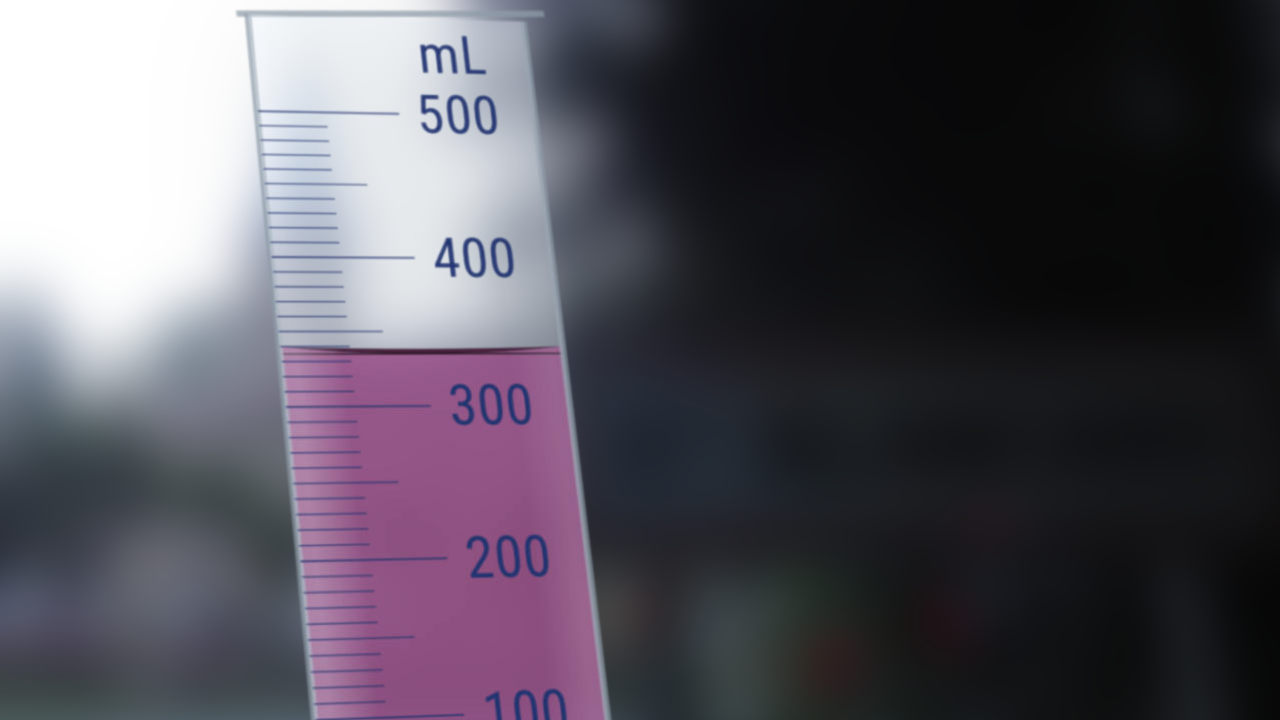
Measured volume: 335 mL
